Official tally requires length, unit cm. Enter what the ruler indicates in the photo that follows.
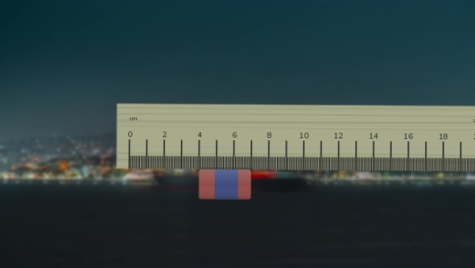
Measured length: 3 cm
